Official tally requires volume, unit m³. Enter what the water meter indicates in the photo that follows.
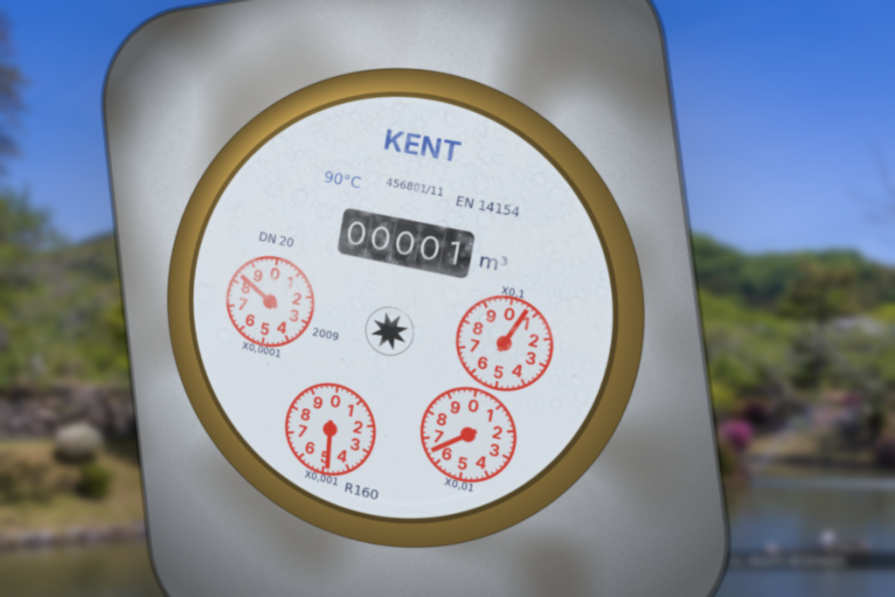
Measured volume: 1.0648 m³
